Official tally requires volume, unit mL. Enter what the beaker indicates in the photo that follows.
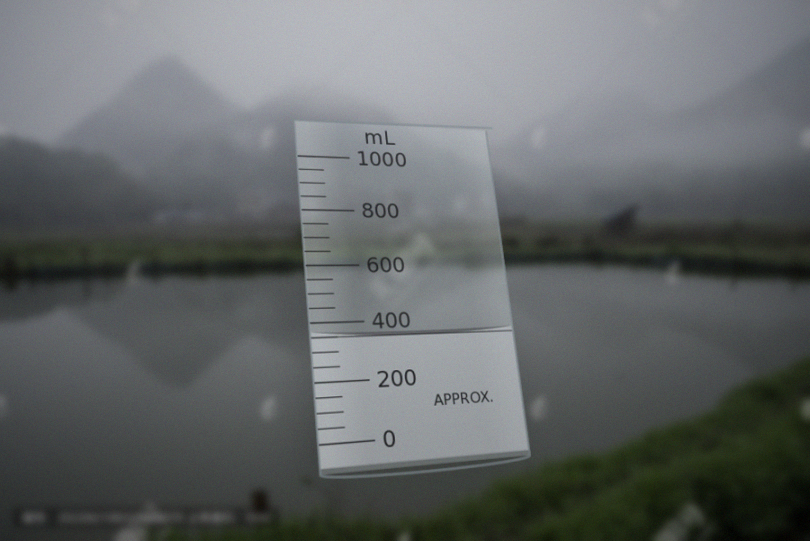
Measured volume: 350 mL
